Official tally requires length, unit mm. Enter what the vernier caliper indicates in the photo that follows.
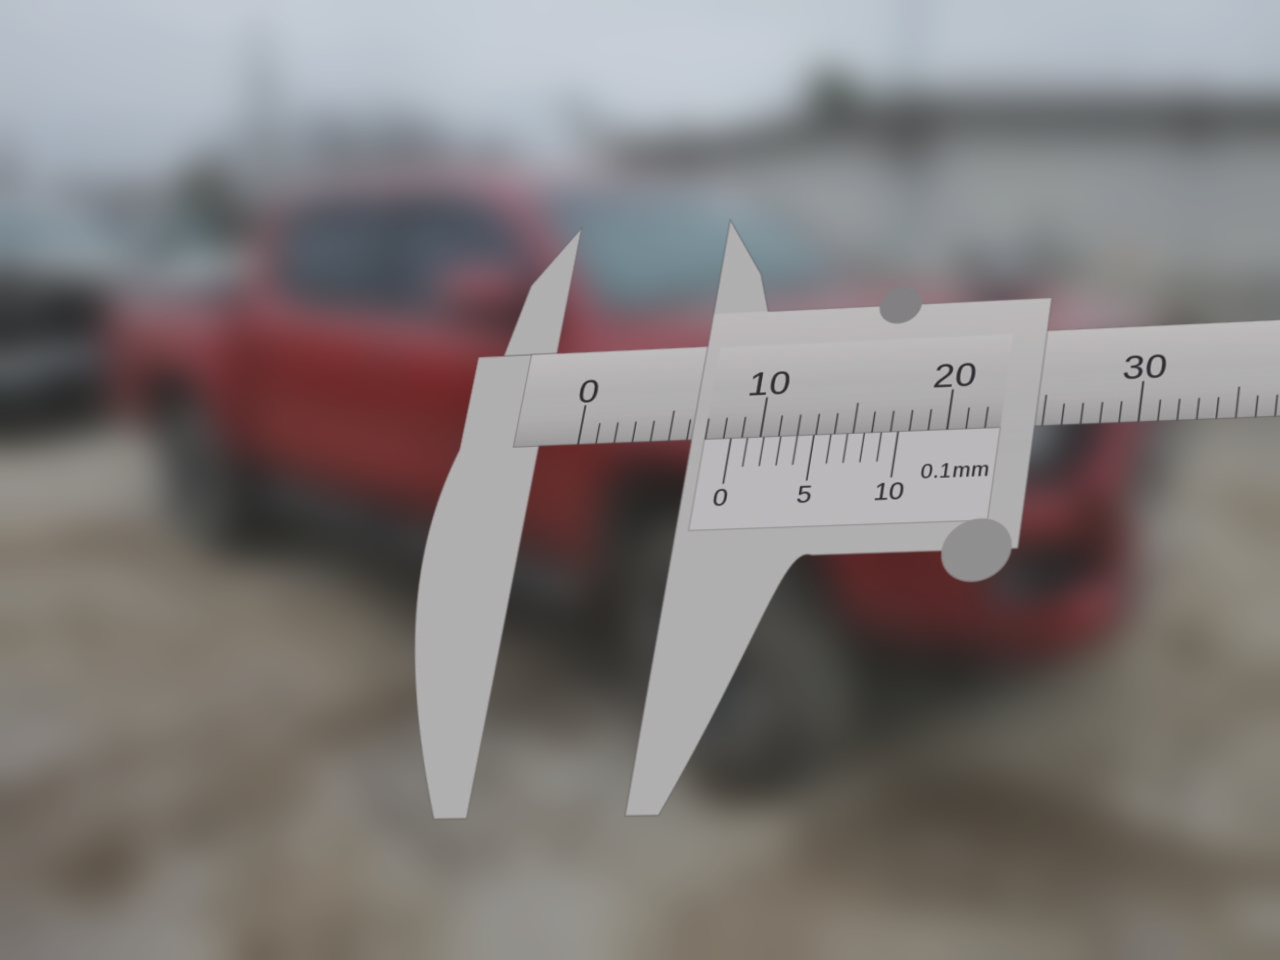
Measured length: 8.4 mm
